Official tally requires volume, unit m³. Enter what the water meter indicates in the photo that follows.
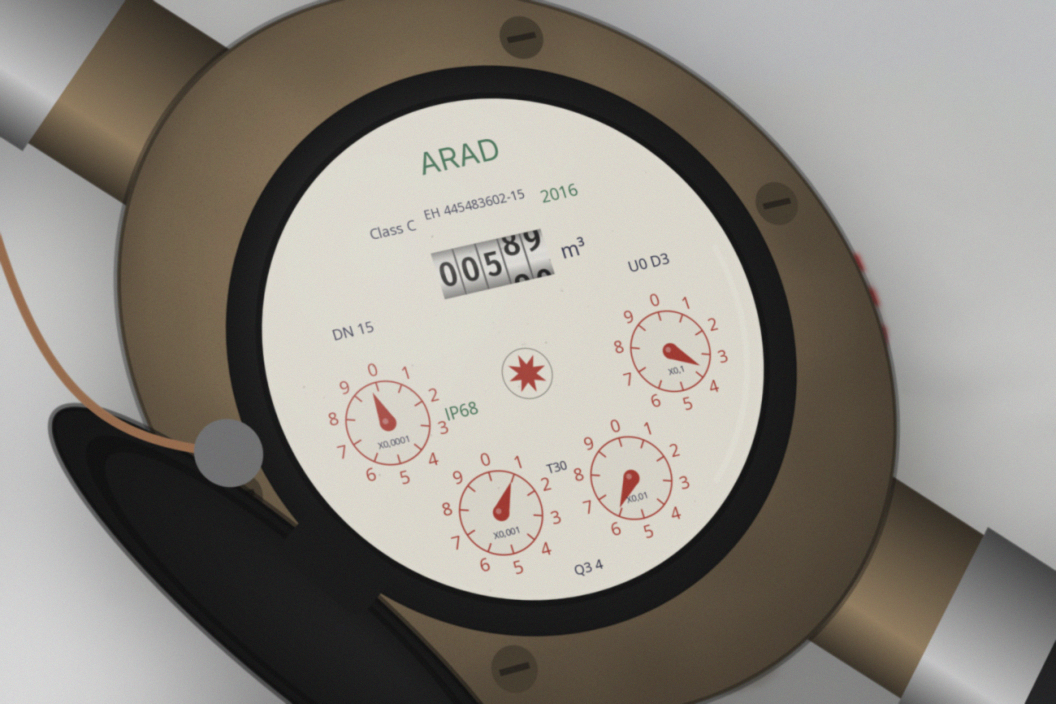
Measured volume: 589.3609 m³
